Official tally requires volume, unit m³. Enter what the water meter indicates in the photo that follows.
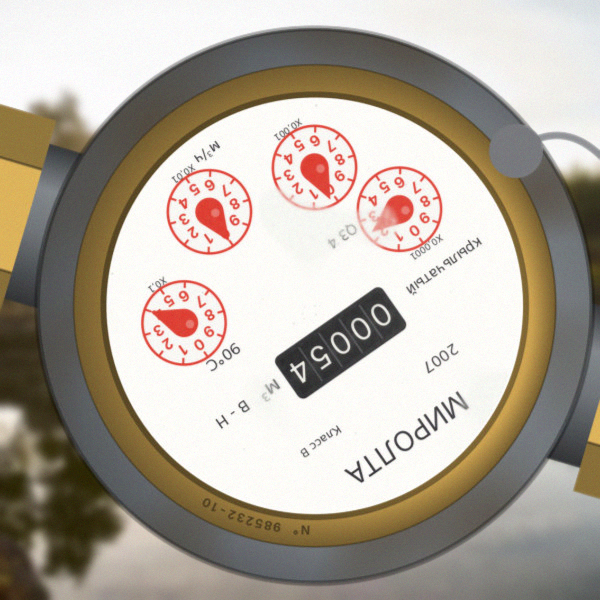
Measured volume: 54.4002 m³
